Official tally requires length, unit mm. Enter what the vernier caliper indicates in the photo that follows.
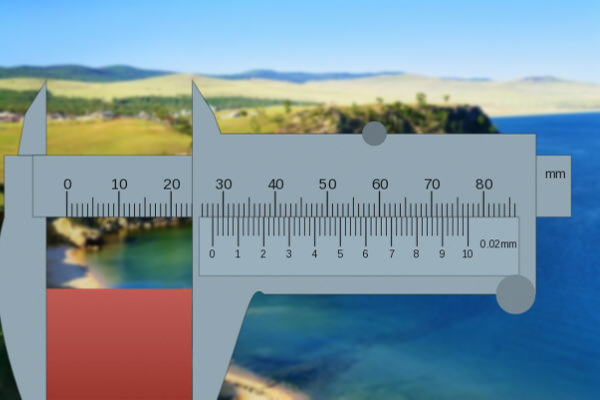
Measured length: 28.0 mm
